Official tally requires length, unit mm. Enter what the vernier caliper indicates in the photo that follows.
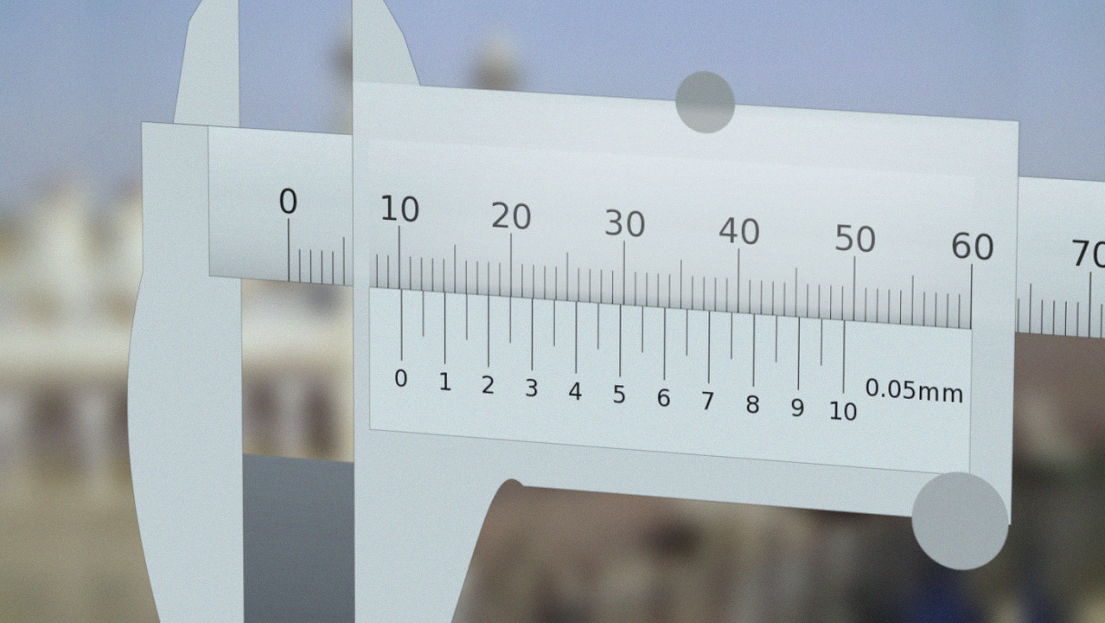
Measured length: 10.2 mm
